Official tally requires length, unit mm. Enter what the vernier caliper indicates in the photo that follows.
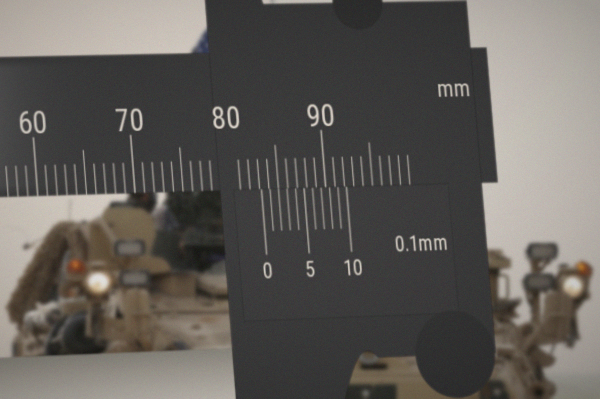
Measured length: 83.2 mm
